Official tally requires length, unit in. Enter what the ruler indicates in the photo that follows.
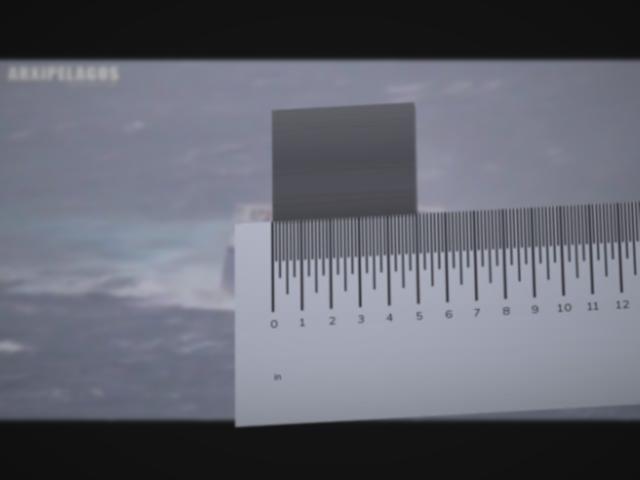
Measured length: 5 in
